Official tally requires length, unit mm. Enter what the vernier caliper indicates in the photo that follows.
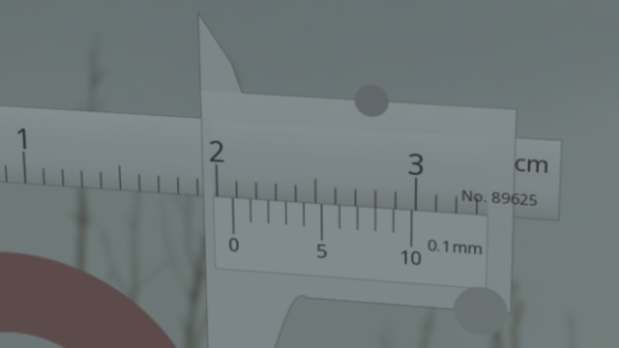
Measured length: 20.8 mm
